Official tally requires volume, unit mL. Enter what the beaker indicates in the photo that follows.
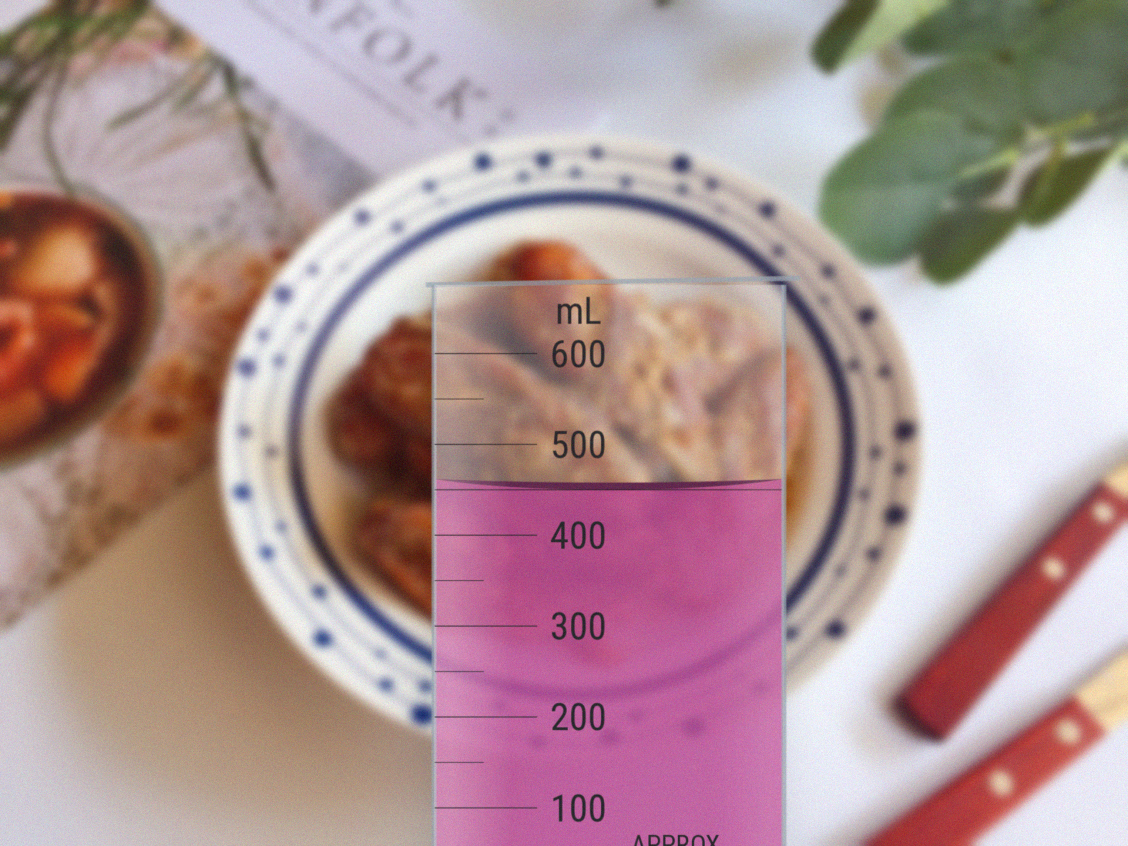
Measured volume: 450 mL
